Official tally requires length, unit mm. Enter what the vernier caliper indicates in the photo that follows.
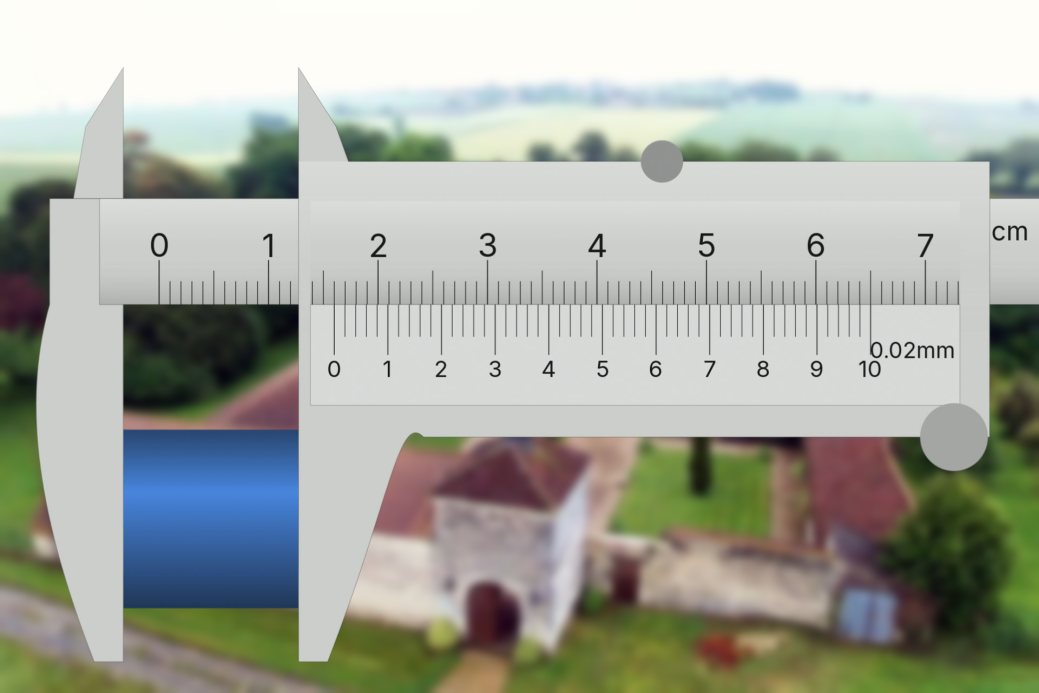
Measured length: 16.0 mm
